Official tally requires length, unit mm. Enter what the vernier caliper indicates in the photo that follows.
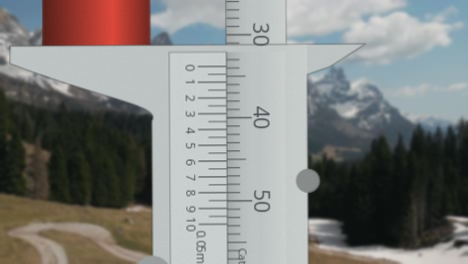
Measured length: 33.8 mm
